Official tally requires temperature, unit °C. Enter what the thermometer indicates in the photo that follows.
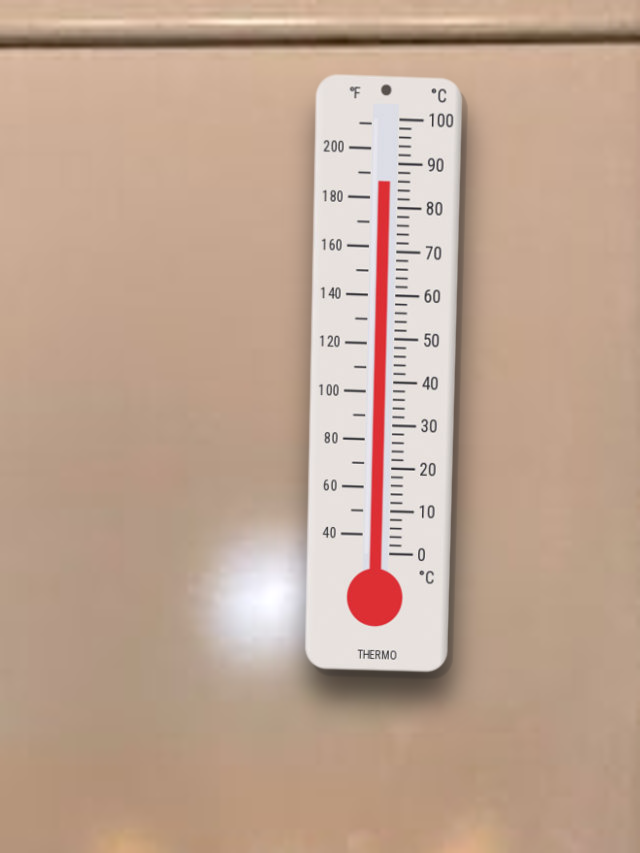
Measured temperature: 86 °C
